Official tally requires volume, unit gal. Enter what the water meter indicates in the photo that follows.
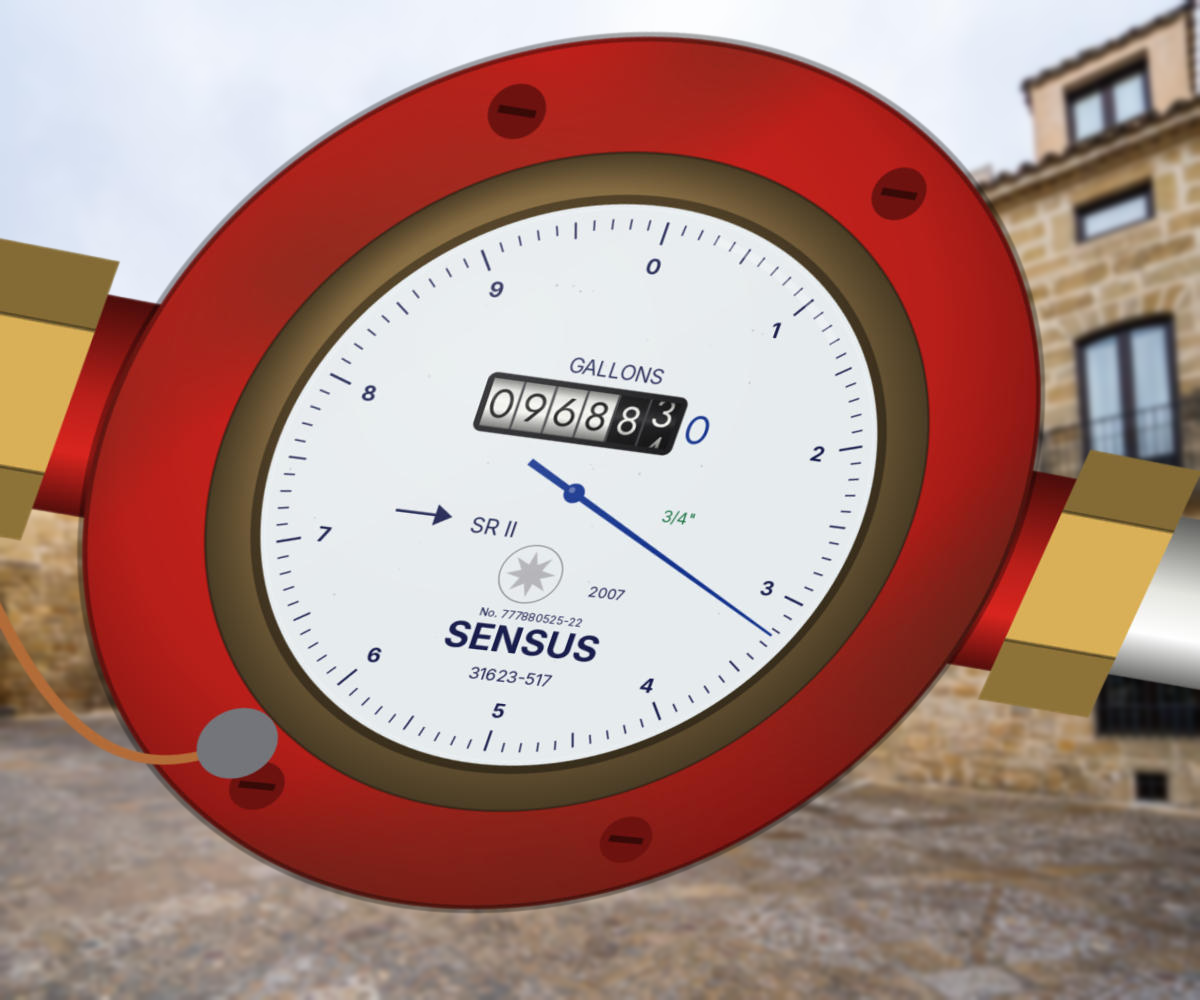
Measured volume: 968833.2 gal
